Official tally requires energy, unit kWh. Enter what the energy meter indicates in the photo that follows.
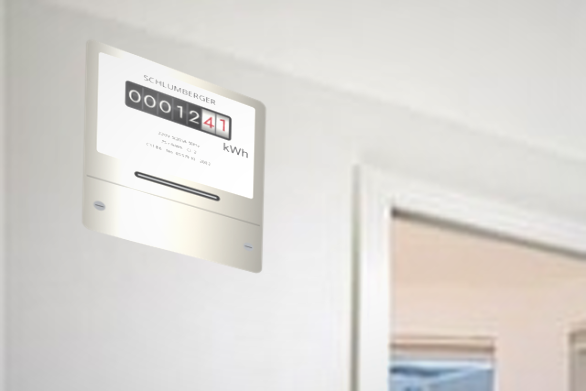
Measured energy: 12.41 kWh
